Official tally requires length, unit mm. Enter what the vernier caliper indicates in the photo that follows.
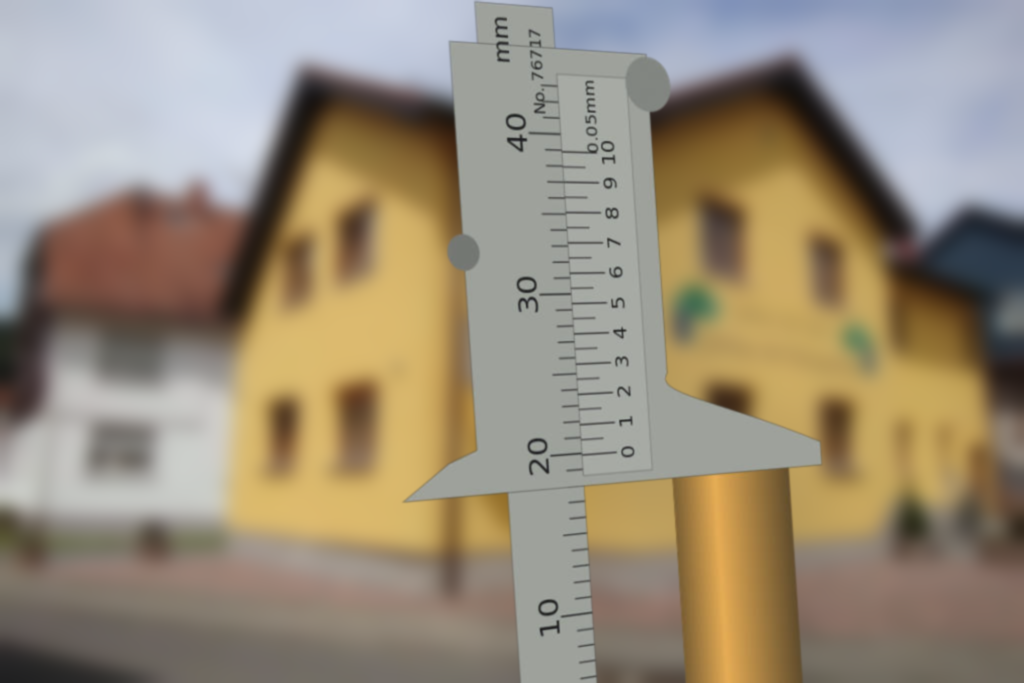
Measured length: 19.9 mm
